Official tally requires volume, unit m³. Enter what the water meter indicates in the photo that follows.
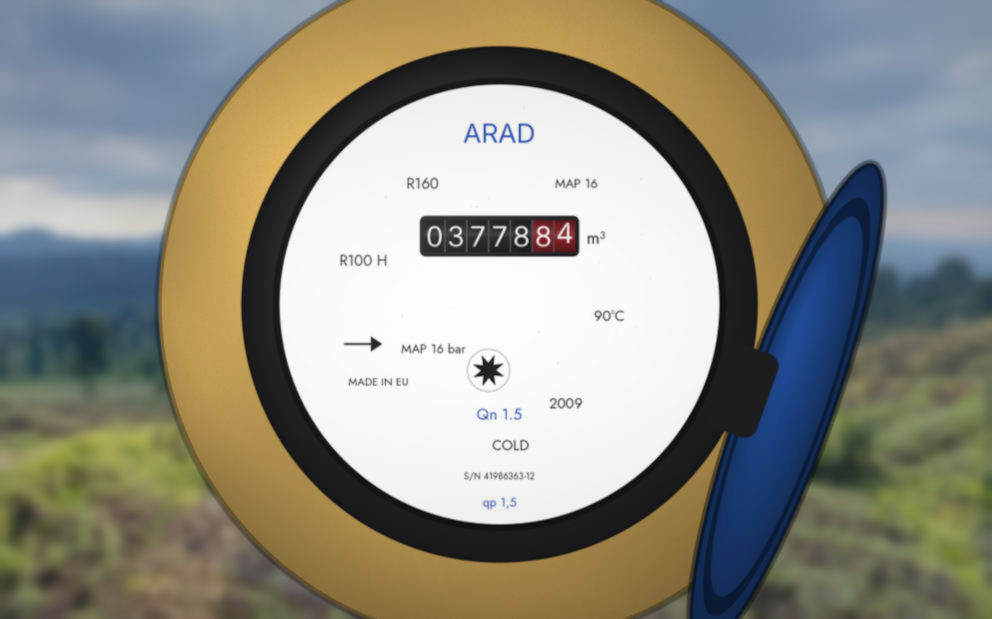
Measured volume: 3778.84 m³
